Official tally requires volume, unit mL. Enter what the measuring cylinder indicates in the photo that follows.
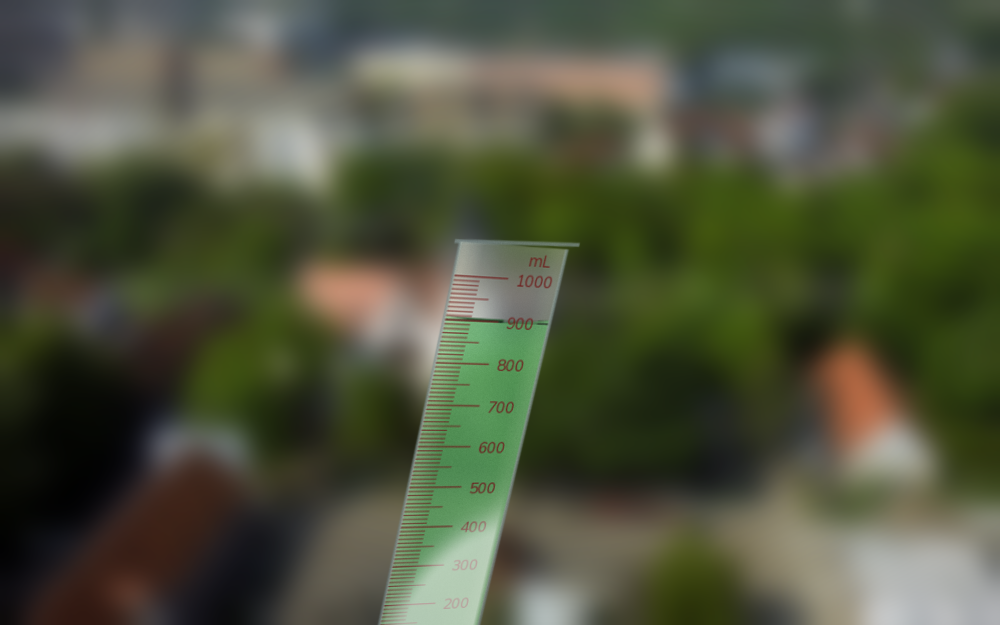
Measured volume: 900 mL
